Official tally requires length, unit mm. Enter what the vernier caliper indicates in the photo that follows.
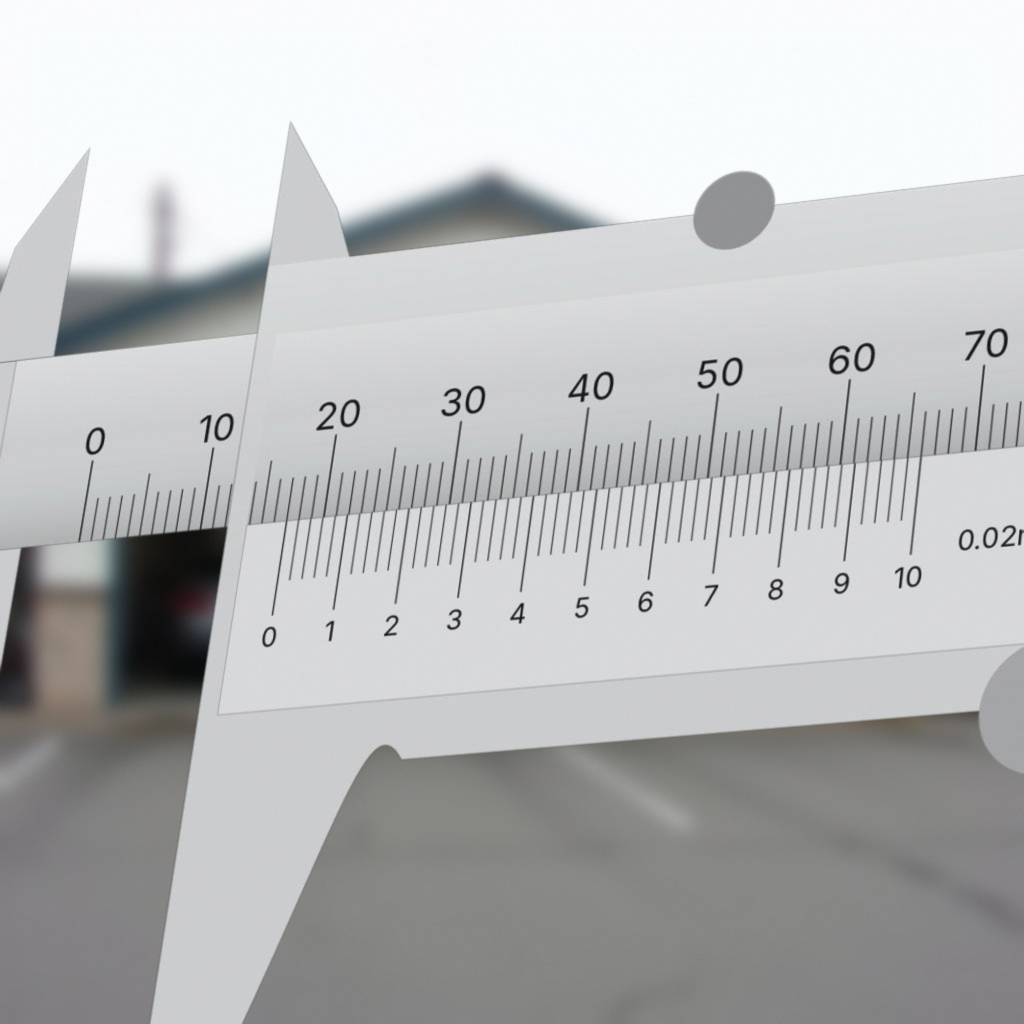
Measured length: 17.0 mm
